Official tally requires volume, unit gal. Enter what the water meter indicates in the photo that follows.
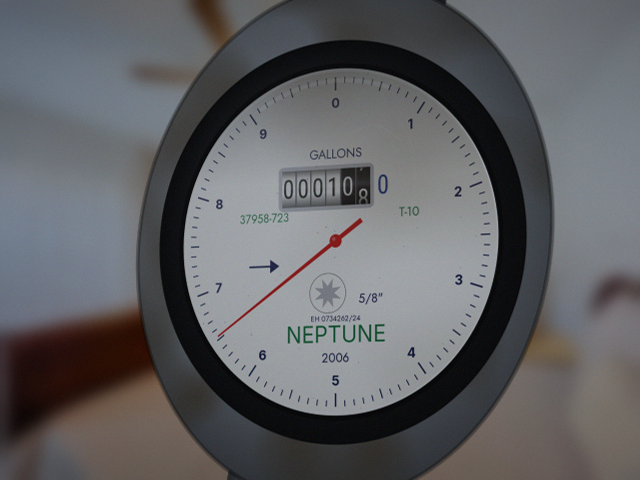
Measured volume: 1076.5 gal
